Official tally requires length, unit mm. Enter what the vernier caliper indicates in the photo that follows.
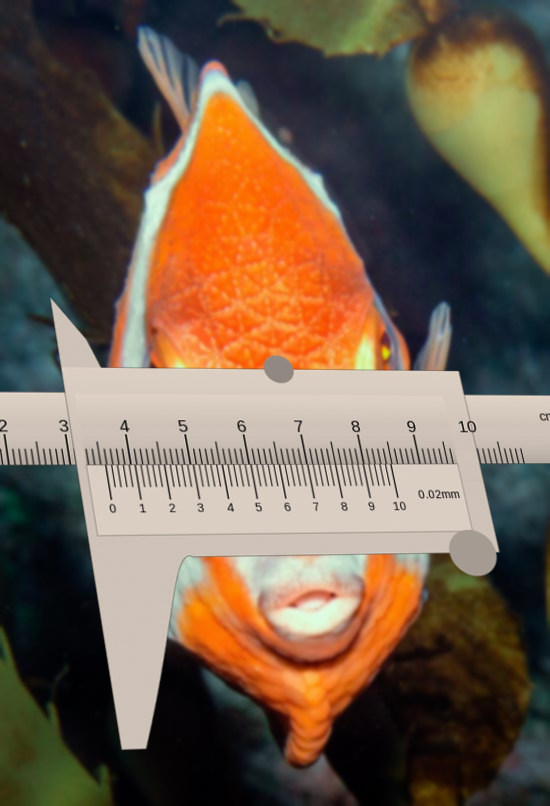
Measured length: 35.8 mm
